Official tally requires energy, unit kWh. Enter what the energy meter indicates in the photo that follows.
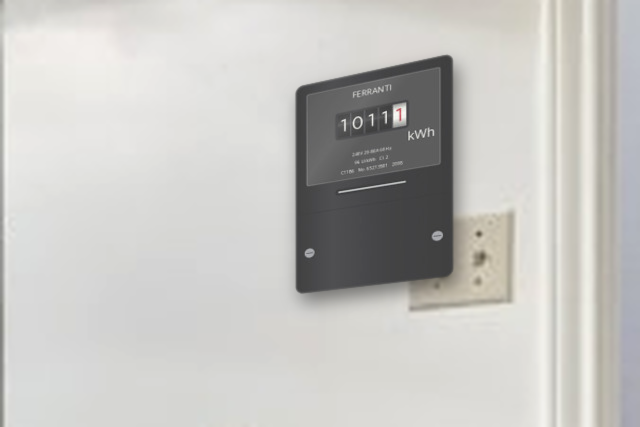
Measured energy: 1011.1 kWh
